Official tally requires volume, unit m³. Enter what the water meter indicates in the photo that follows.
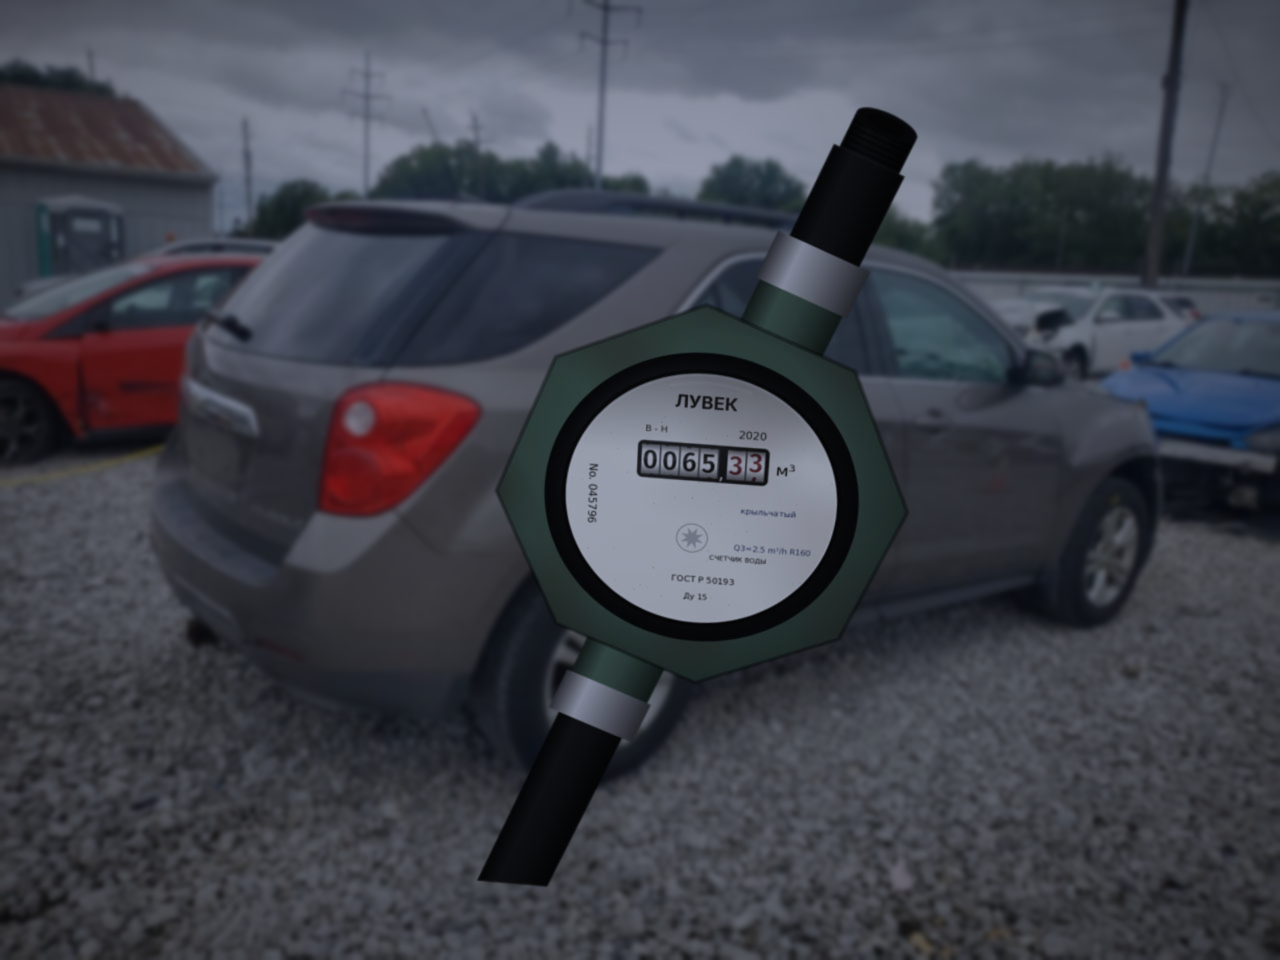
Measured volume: 65.33 m³
